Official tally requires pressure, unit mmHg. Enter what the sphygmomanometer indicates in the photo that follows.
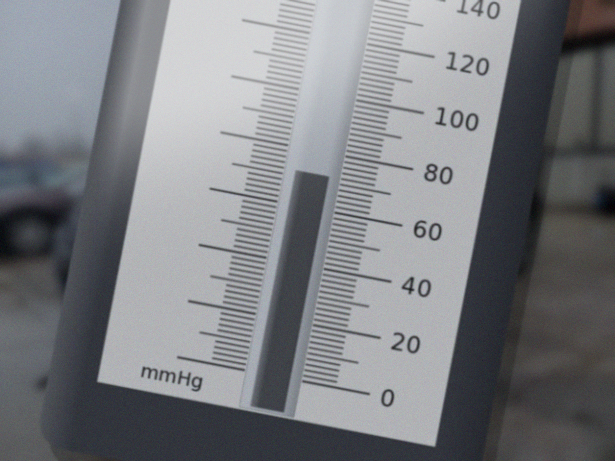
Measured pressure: 72 mmHg
